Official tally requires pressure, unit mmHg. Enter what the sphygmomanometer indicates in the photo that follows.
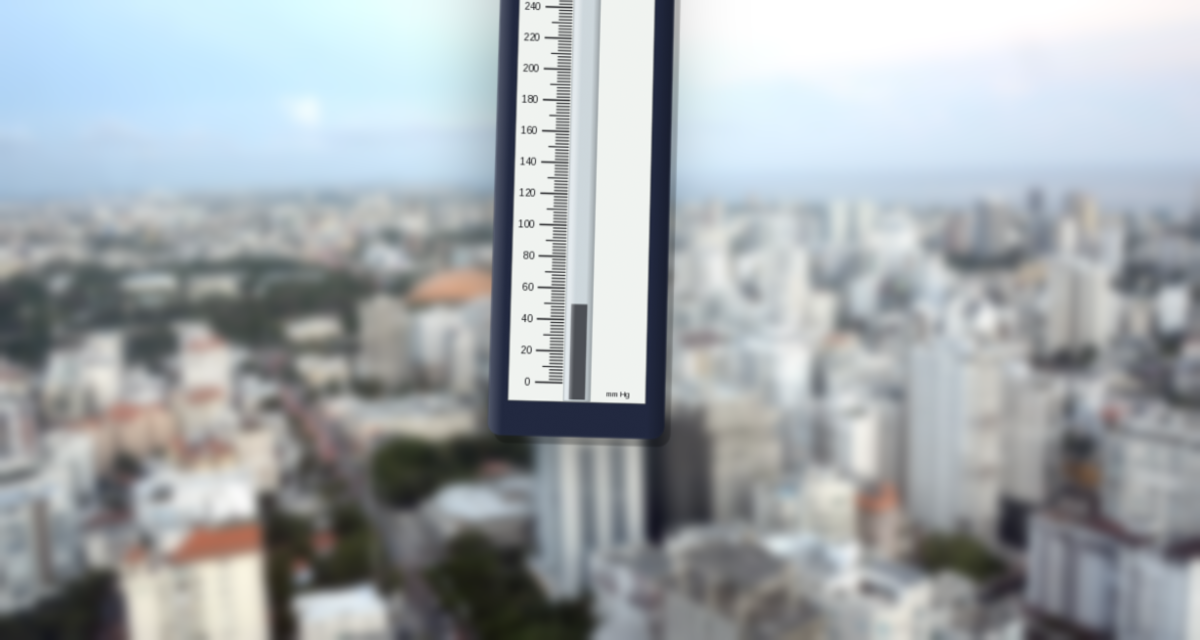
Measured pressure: 50 mmHg
